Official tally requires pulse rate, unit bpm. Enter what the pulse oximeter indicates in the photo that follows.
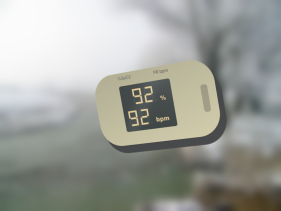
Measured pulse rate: 92 bpm
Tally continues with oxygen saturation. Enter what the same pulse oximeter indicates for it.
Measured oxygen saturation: 92 %
